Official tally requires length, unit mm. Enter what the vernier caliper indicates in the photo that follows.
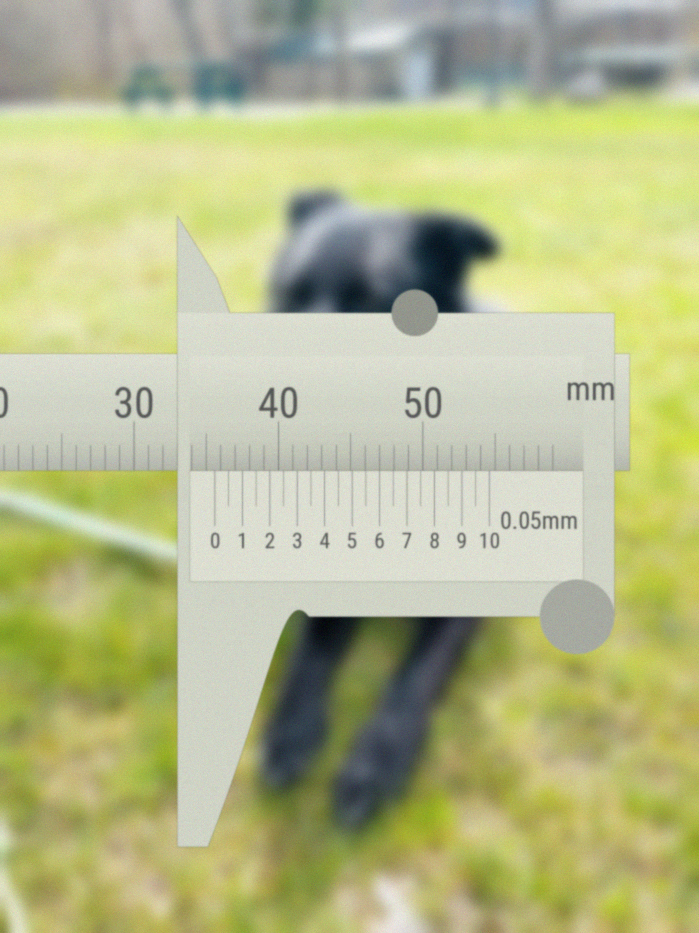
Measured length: 35.6 mm
